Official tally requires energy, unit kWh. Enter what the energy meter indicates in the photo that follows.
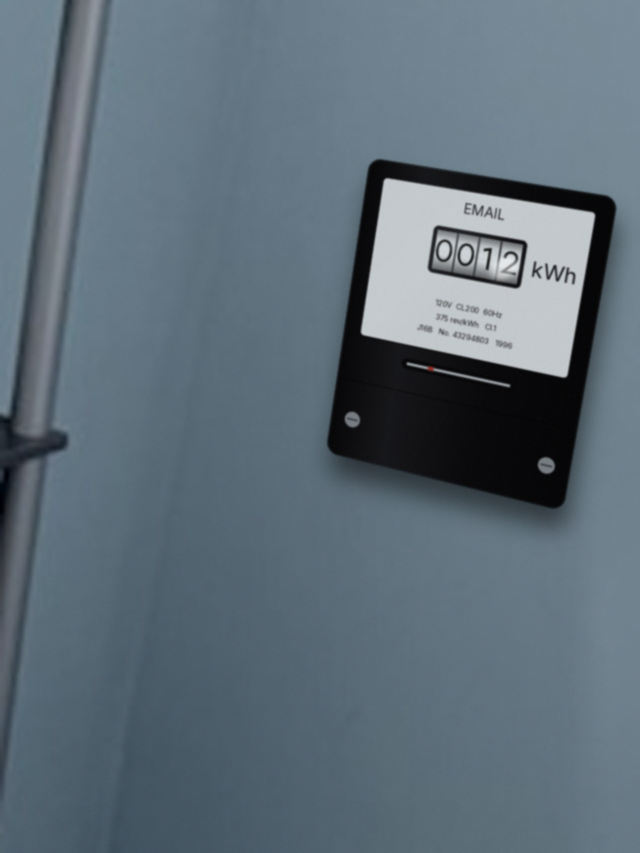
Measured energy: 12 kWh
